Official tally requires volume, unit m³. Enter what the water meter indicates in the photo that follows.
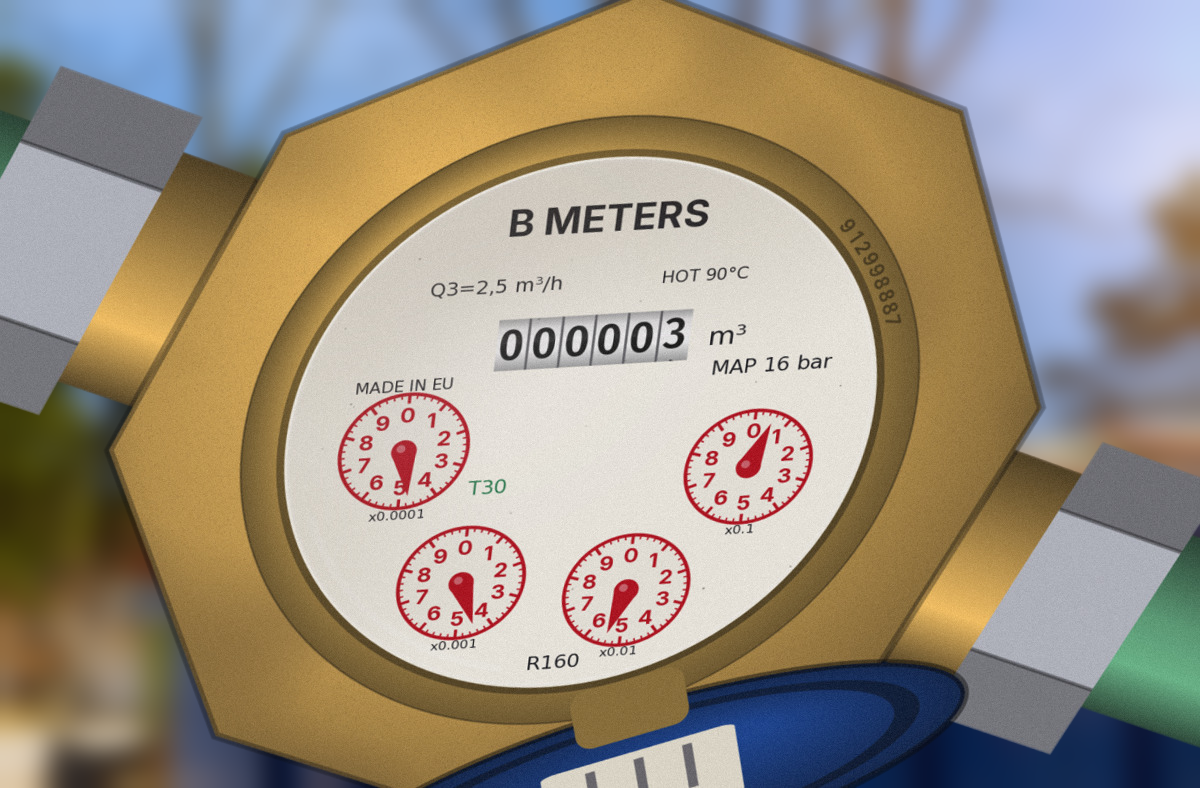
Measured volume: 3.0544 m³
